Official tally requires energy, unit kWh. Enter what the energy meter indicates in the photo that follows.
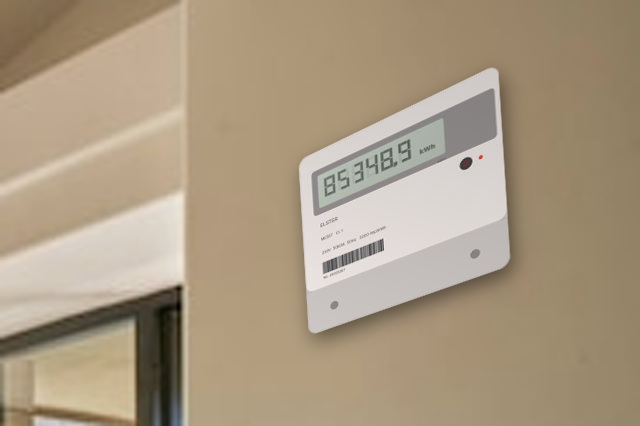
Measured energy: 85348.9 kWh
